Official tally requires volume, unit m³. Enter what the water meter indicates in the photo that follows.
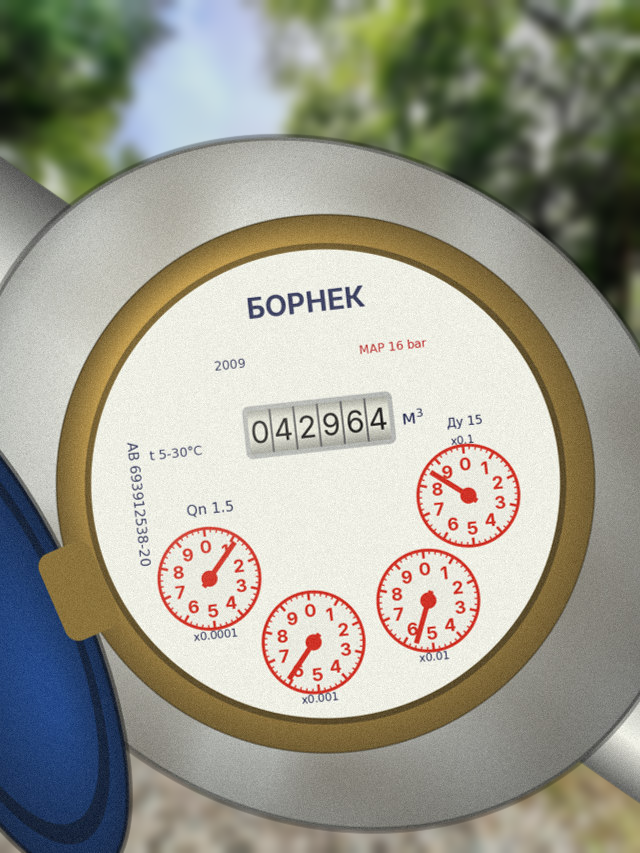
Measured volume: 42964.8561 m³
